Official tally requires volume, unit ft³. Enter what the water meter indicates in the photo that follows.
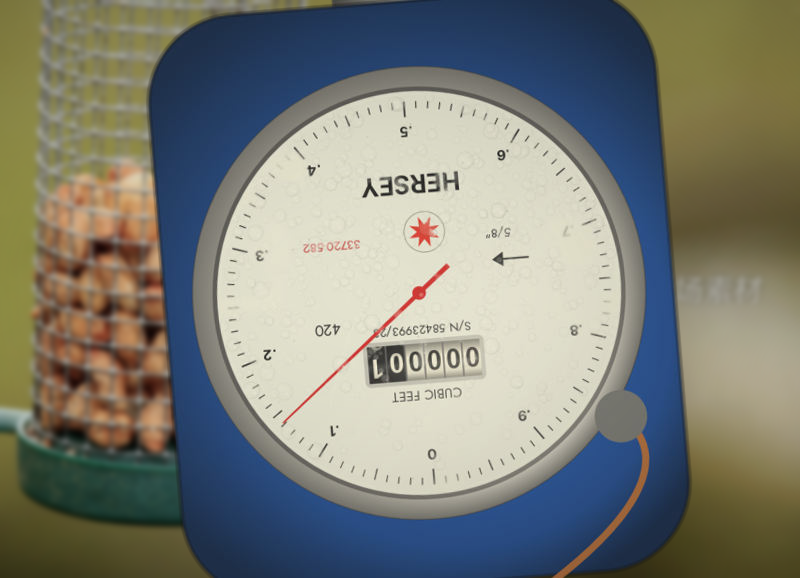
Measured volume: 1.14 ft³
